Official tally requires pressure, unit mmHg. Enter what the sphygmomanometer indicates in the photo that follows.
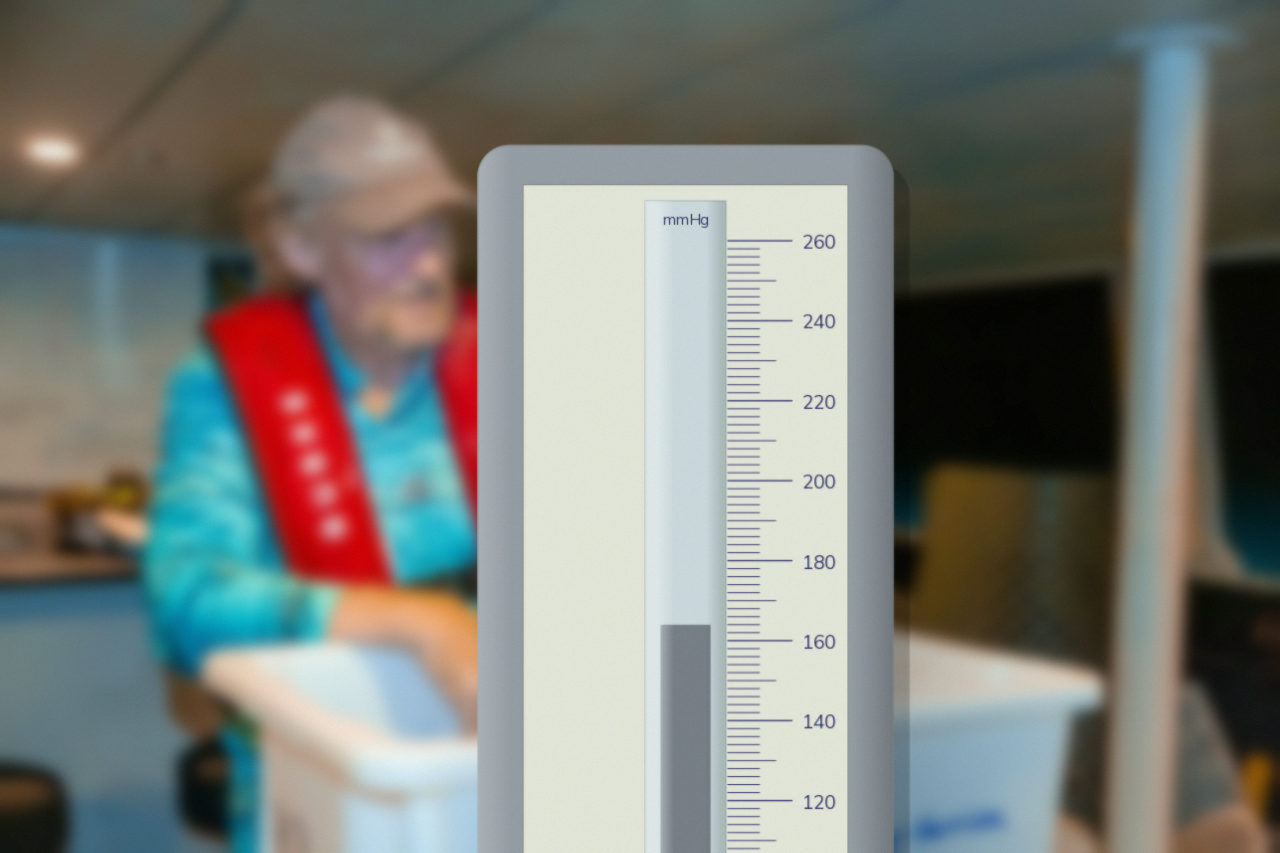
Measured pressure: 164 mmHg
